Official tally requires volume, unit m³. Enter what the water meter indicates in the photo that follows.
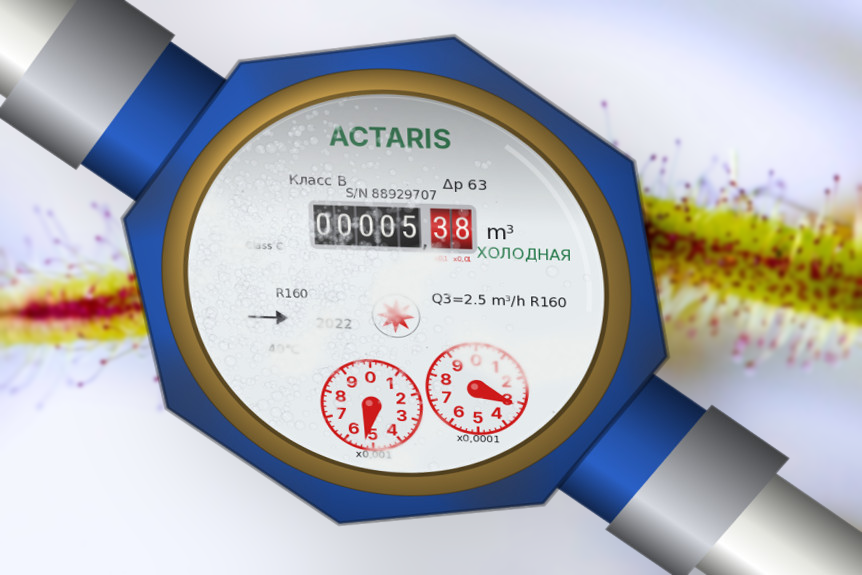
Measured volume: 5.3853 m³
